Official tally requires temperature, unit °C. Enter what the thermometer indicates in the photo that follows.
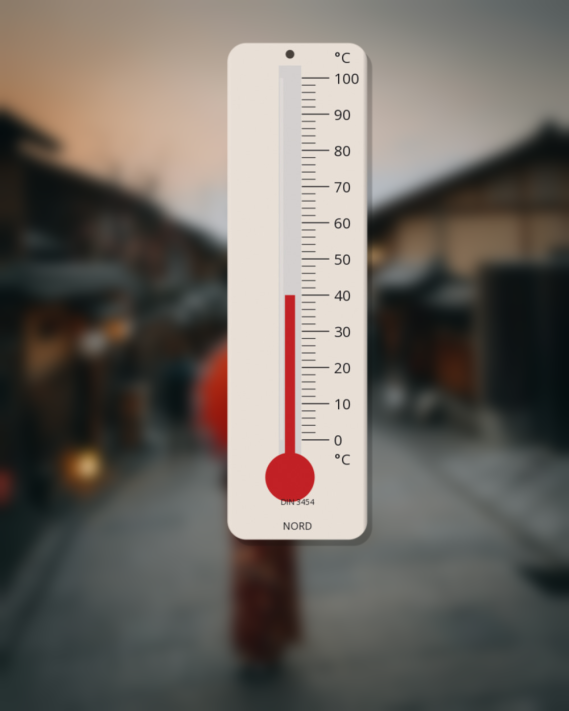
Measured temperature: 40 °C
